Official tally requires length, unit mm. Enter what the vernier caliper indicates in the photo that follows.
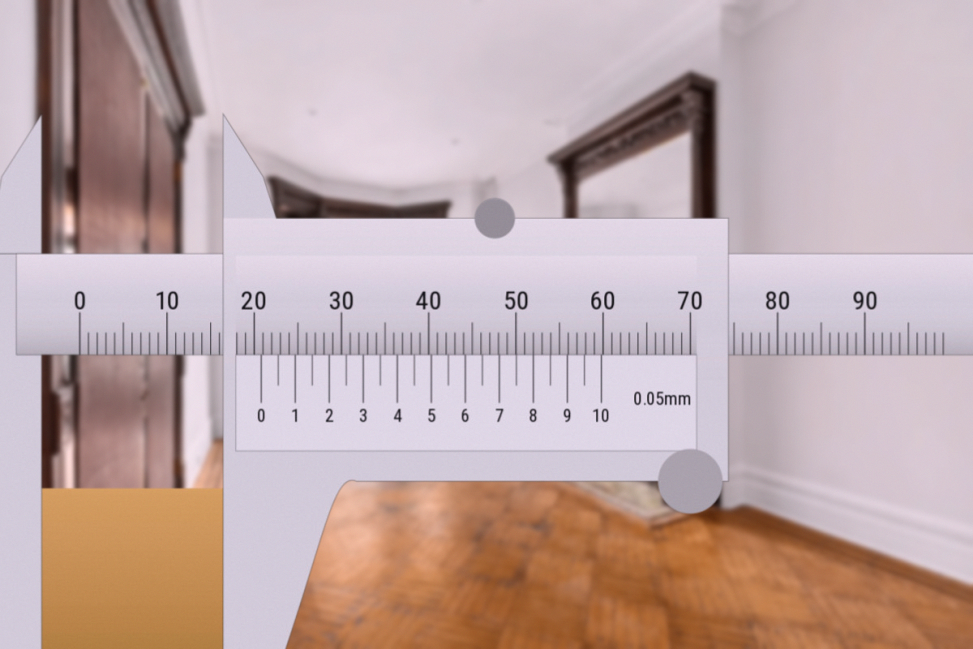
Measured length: 20.8 mm
